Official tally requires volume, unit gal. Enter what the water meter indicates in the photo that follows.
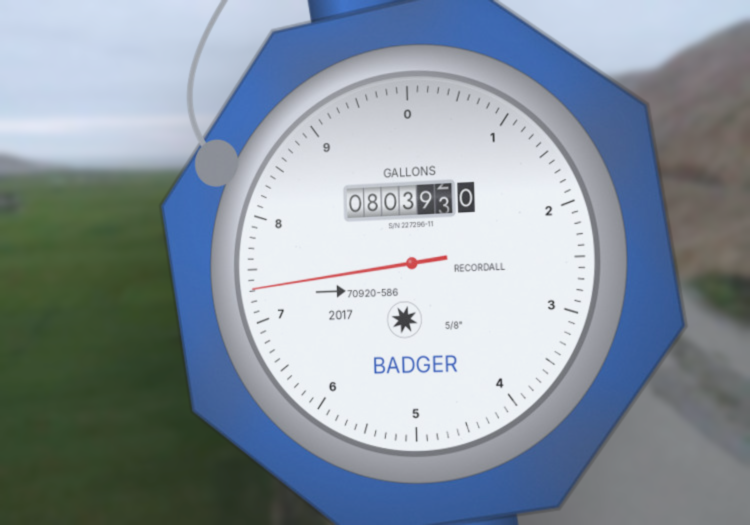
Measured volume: 803927.3 gal
